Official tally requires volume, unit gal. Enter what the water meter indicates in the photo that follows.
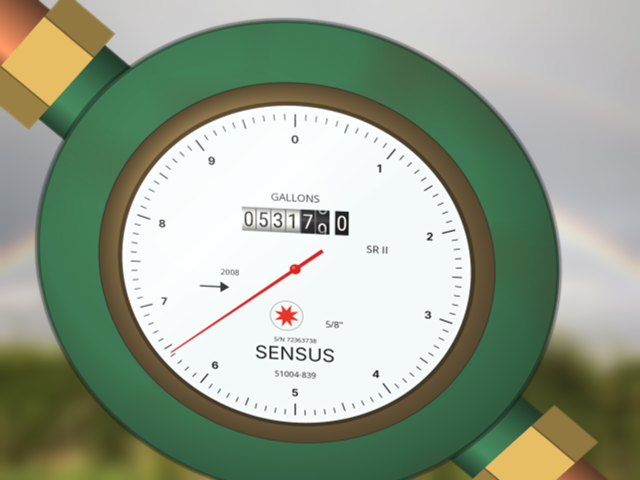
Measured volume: 531786.4 gal
